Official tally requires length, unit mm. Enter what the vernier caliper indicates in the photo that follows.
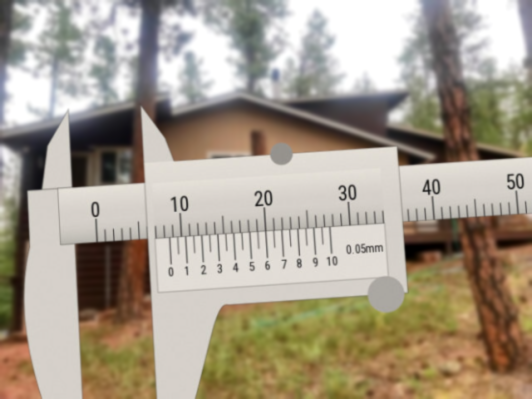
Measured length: 8.6 mm
